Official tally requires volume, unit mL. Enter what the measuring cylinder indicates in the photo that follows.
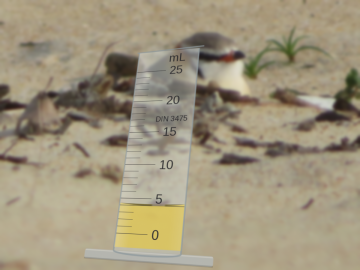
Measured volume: 4 mL
